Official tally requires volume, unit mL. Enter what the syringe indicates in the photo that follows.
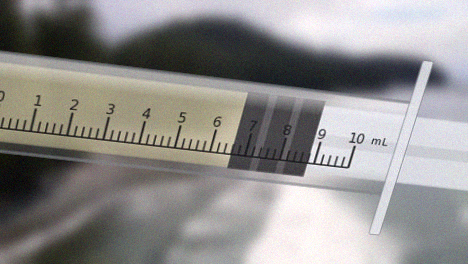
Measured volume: 6.6 mL
